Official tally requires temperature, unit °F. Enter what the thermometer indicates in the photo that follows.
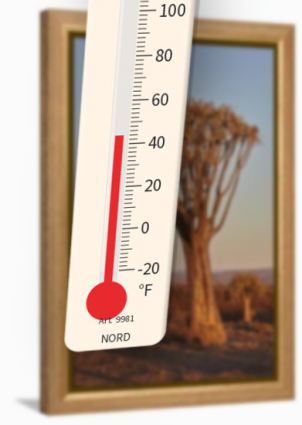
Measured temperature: 44 °F
